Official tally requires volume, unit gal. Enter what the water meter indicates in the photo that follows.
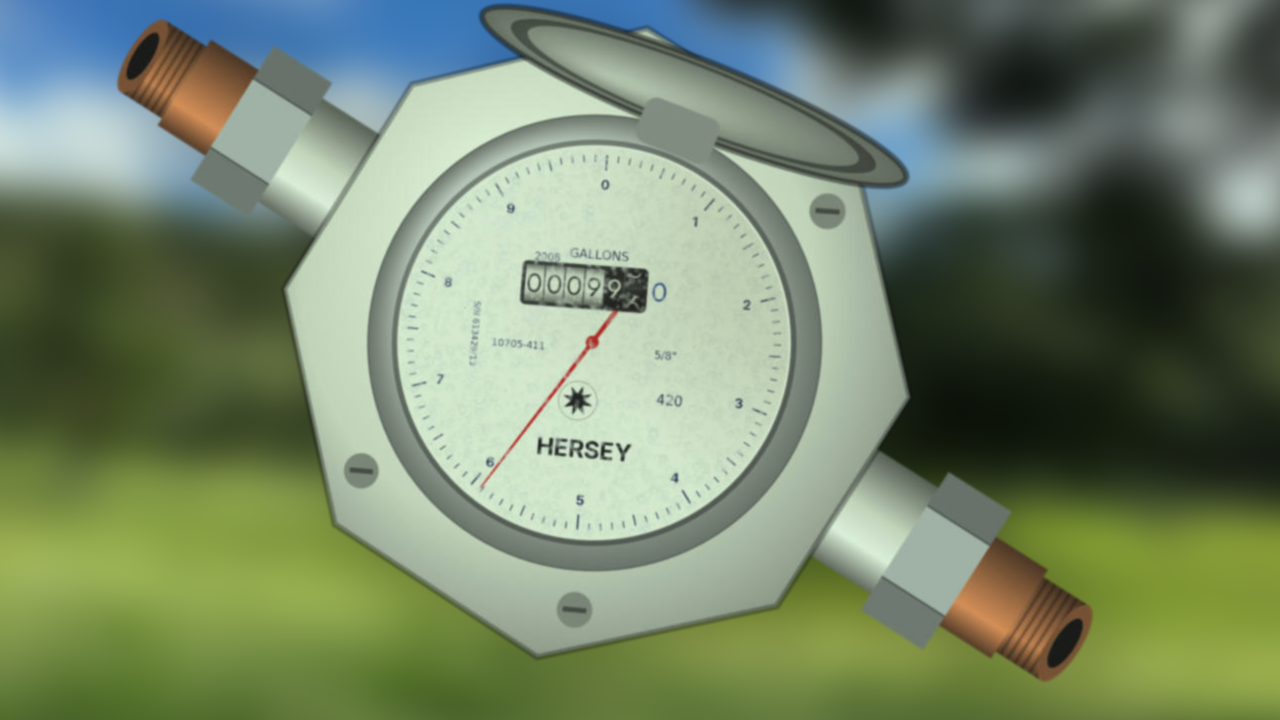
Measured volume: 9955.9 gal
